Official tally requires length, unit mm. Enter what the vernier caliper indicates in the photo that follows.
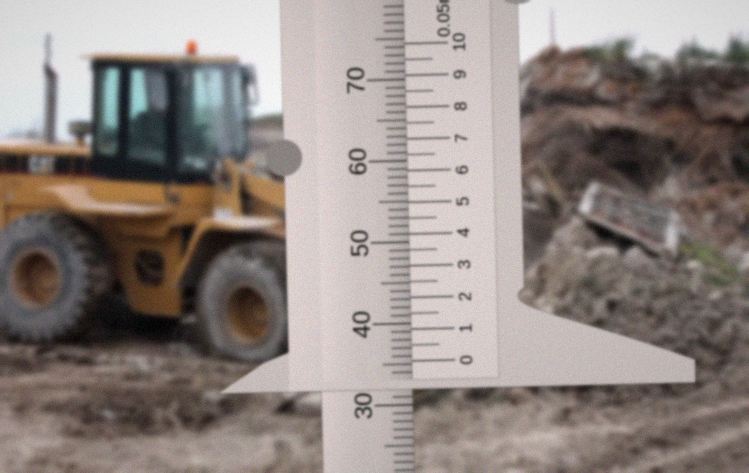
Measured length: 35.4 mm
